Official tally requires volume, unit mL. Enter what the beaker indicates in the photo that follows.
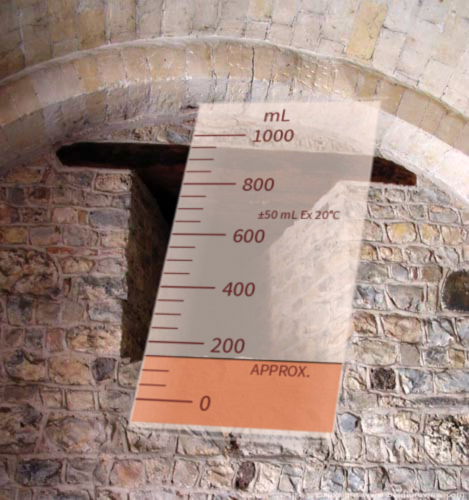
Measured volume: 150 mL
